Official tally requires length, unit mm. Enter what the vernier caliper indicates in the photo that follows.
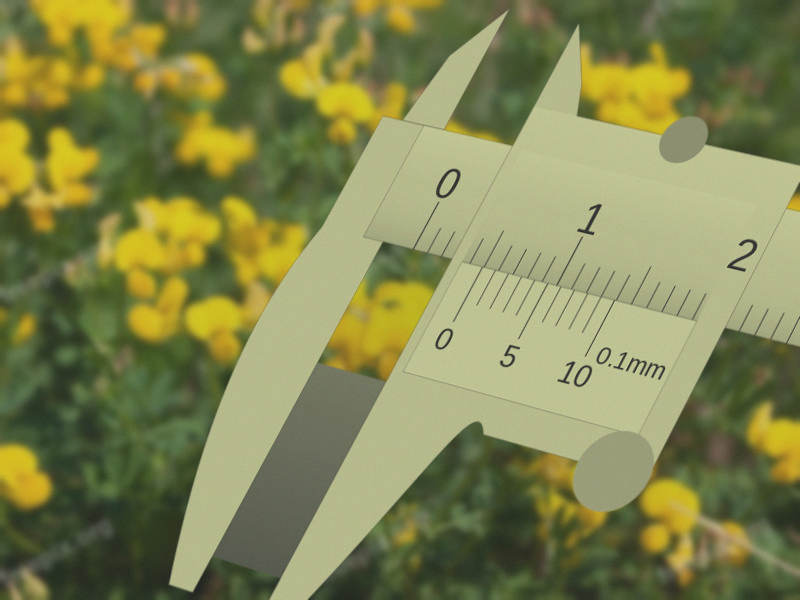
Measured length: 4.9 mm
